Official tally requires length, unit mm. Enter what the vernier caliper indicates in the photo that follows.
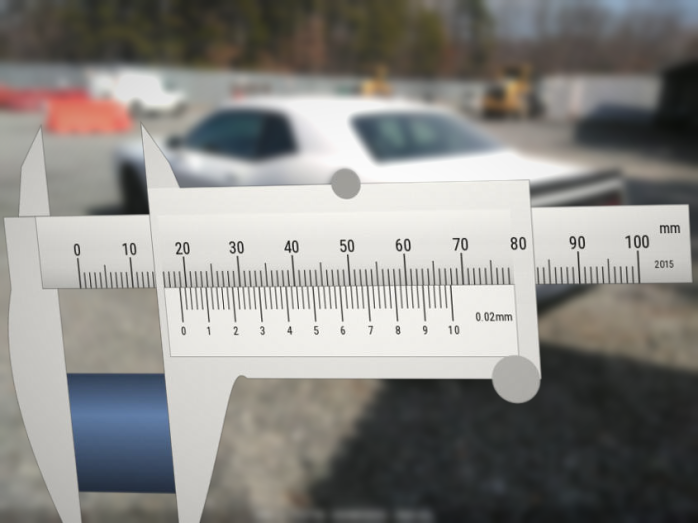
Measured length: 18.8 mm
